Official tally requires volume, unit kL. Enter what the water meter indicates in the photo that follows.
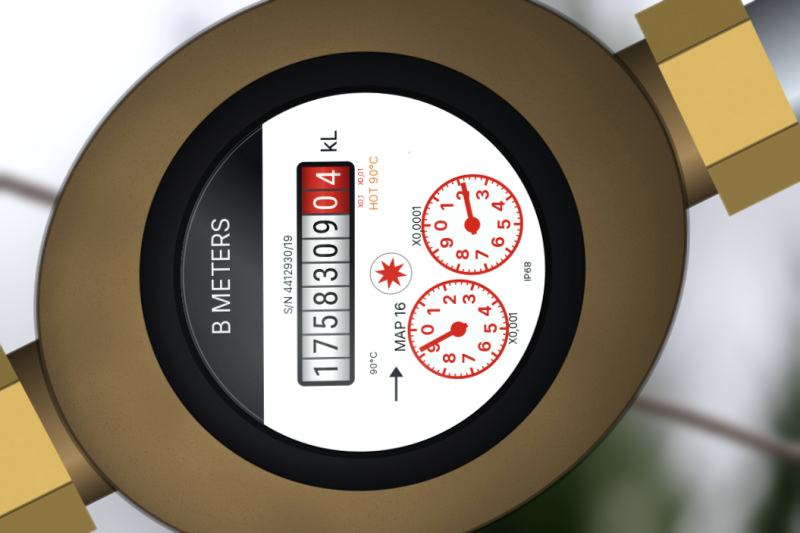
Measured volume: 1758309.0392 kL
